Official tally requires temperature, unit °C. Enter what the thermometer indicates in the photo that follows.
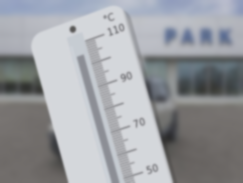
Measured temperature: 105 °C
